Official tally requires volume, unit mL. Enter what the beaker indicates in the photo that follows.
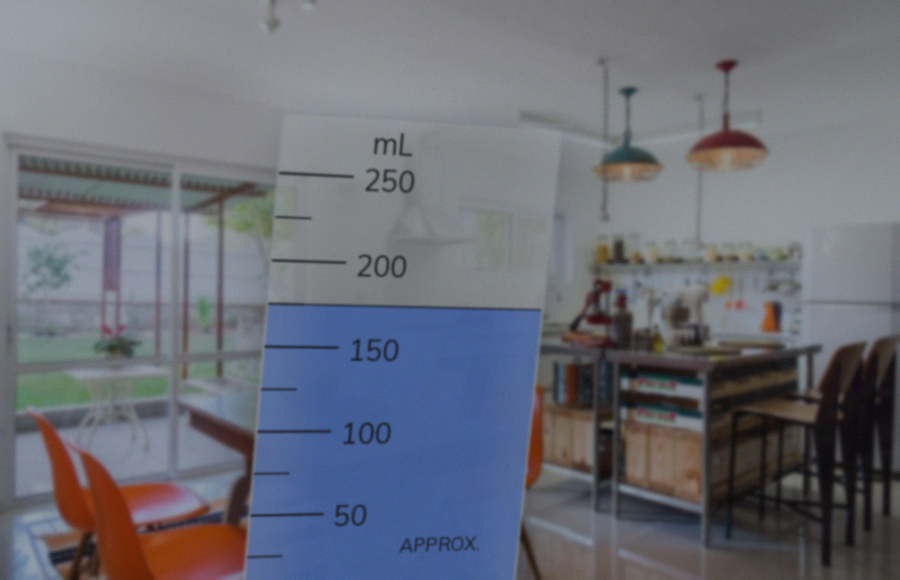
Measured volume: 175 mL
